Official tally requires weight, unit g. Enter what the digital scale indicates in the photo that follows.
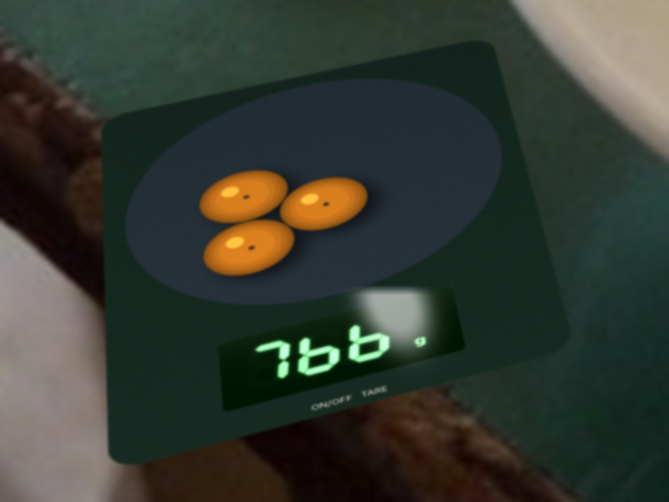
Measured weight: 766 g
